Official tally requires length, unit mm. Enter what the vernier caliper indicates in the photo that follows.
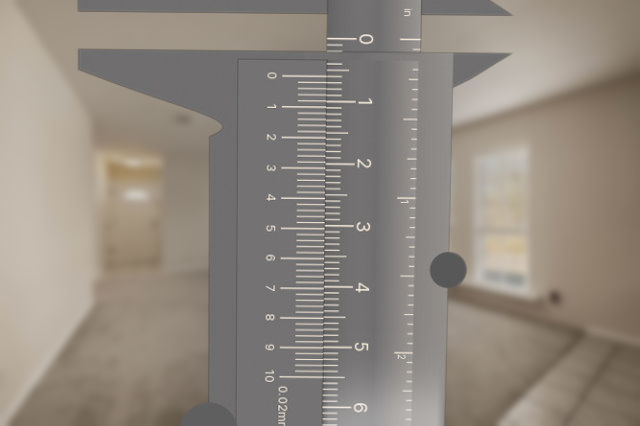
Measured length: 6.0 mm
